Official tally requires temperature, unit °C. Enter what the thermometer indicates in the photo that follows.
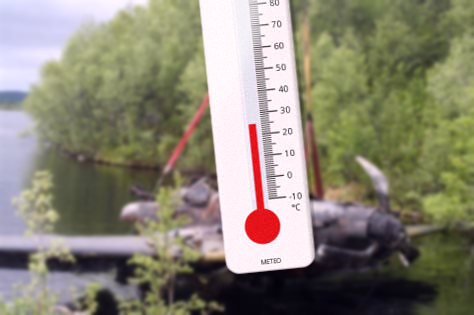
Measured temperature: 25 °C
